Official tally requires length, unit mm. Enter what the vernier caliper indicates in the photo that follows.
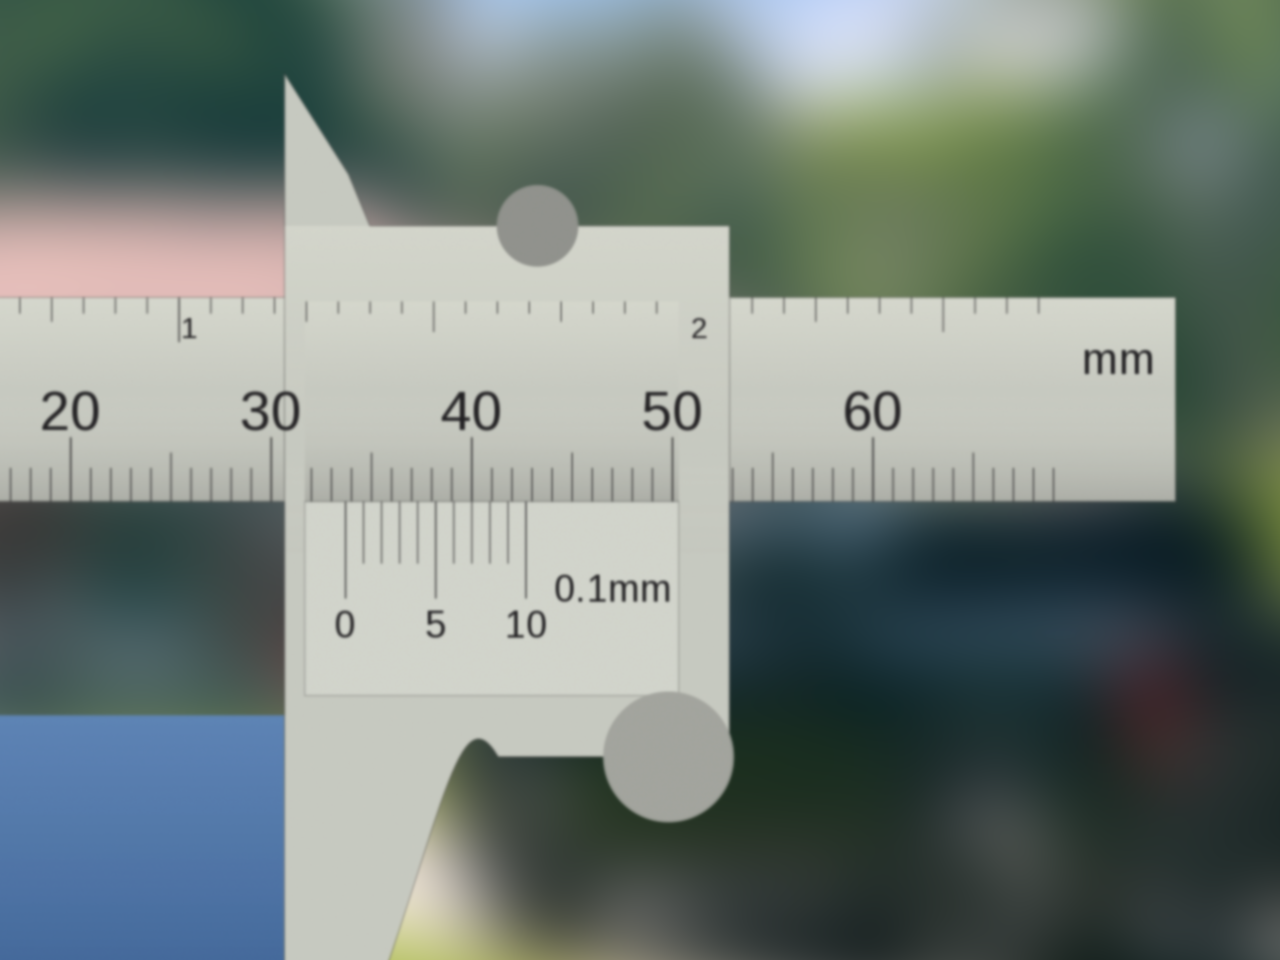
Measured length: 33.7 mm
